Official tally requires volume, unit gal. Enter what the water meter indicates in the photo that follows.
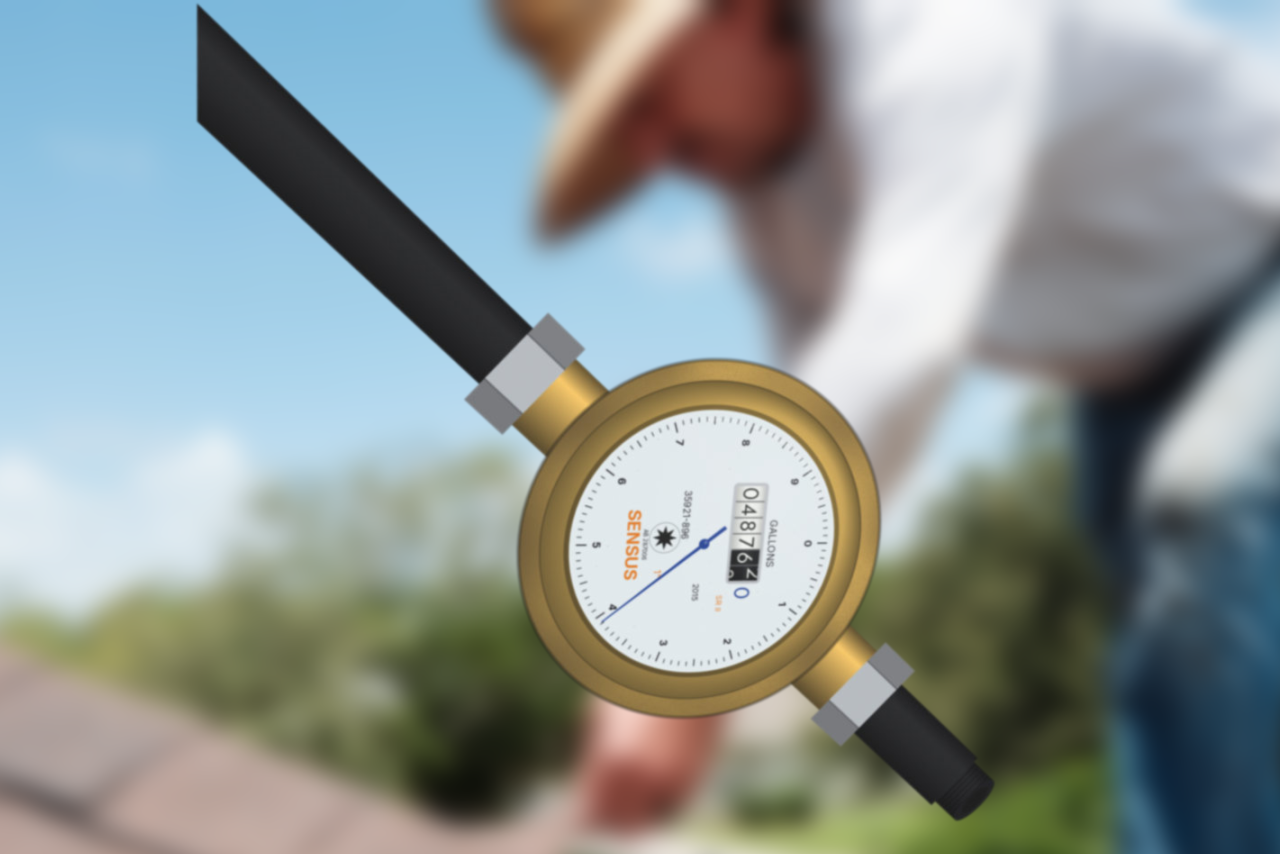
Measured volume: 487623.9 gal
